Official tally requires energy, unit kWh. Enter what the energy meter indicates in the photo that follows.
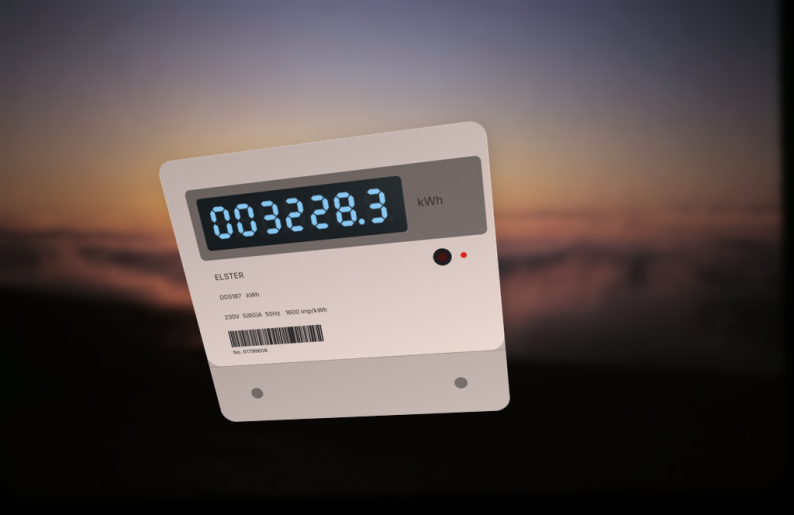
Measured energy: 3228.3 kWh
